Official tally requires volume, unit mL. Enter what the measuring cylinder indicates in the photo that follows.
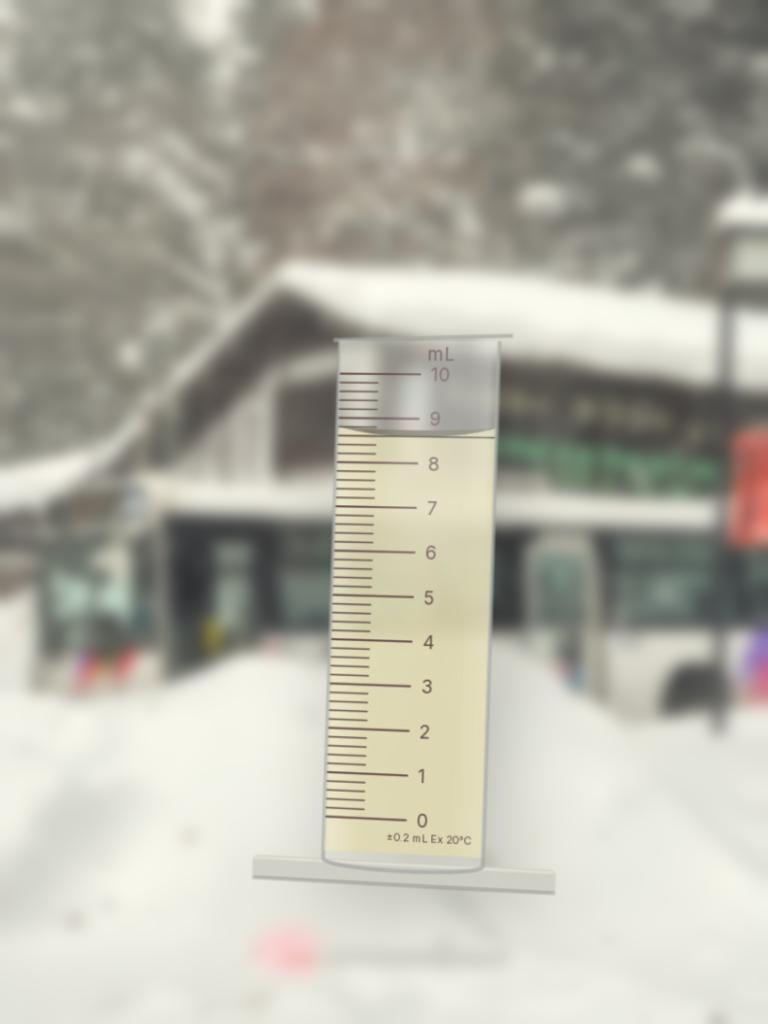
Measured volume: 8.6 mL
